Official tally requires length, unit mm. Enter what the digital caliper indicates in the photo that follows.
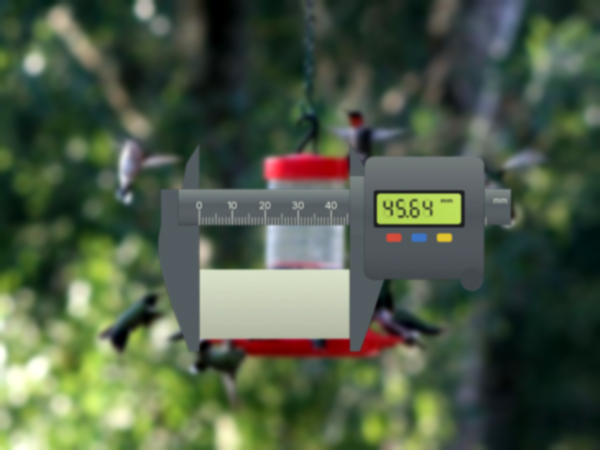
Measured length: 45.64 mm
